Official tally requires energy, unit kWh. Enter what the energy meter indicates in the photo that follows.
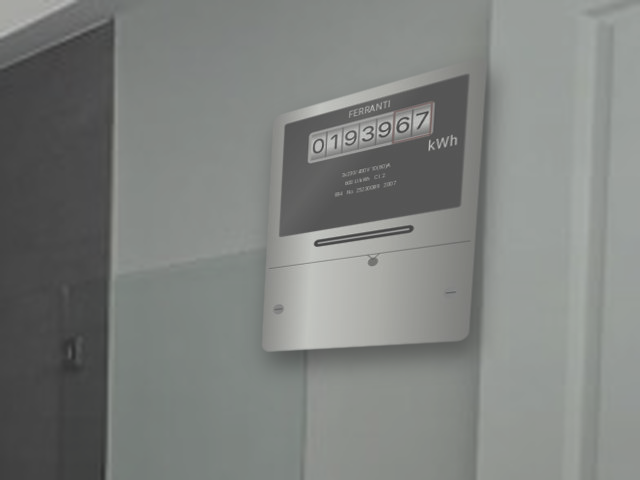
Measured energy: 1939.67 kWh
